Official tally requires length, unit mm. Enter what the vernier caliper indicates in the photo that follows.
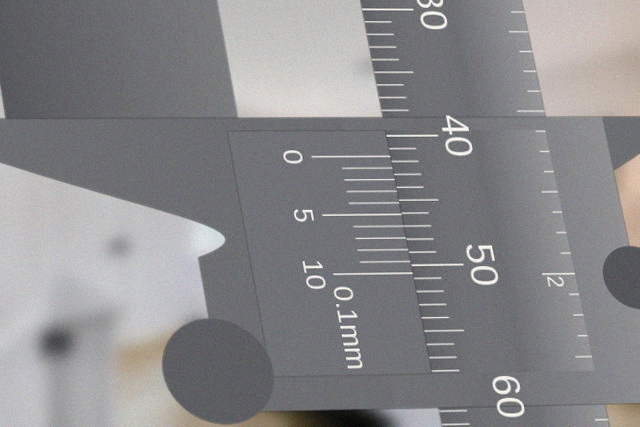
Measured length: 41.6 mm
